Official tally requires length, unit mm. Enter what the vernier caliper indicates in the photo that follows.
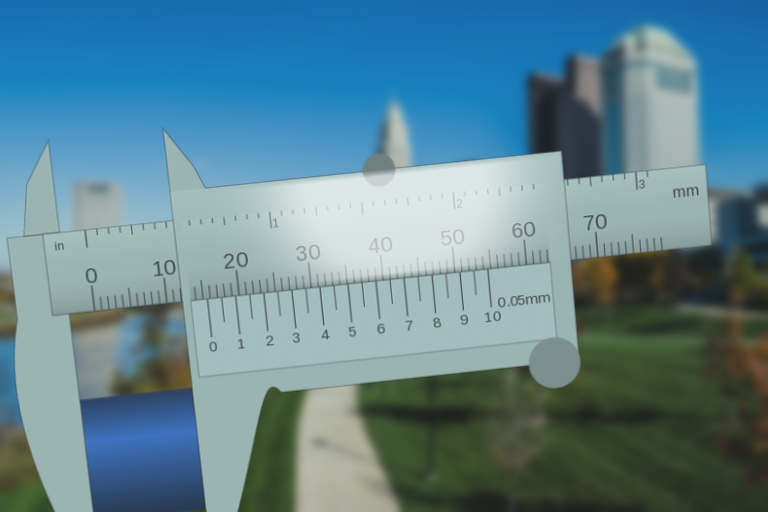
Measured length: 15.6 mm
